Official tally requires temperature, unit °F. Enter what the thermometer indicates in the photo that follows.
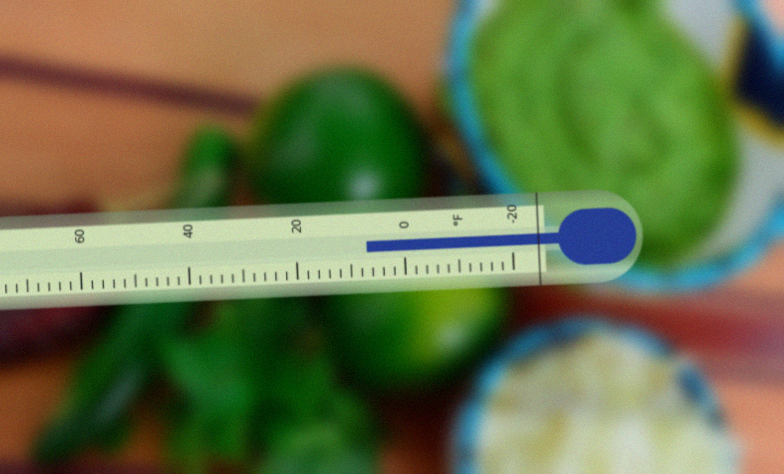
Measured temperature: 7 °F
